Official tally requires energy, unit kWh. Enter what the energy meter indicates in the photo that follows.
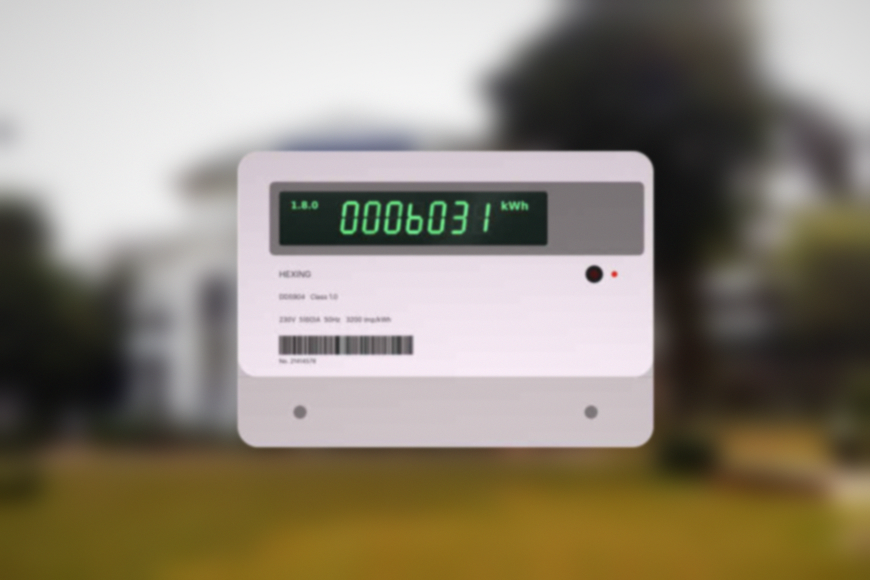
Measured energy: 6031 kWh
